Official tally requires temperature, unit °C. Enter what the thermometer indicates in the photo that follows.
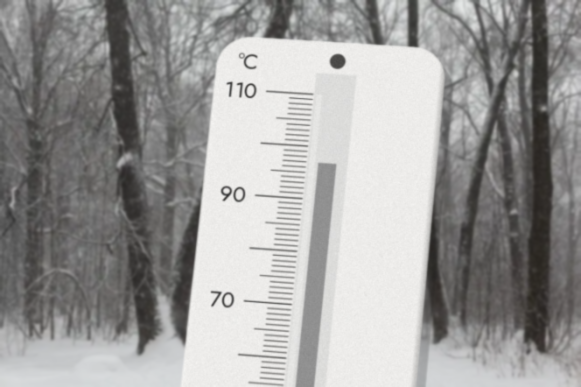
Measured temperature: 97 °C
